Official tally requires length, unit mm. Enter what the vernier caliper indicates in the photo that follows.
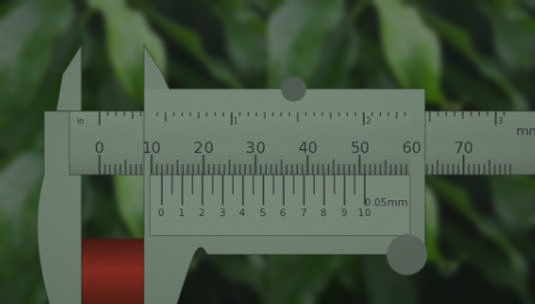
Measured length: 12.0 mm
